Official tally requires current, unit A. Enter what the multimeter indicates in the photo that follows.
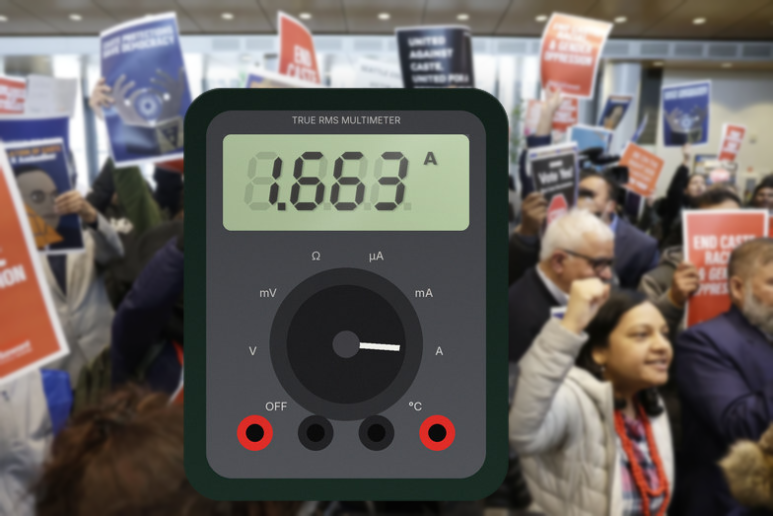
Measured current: 1.663 A
